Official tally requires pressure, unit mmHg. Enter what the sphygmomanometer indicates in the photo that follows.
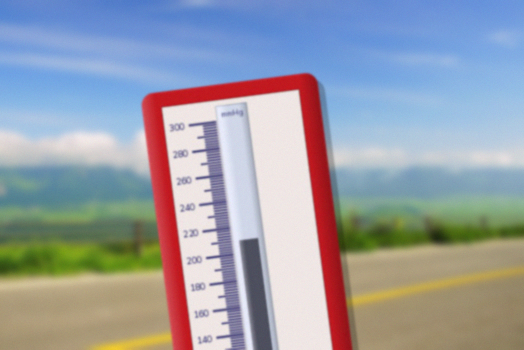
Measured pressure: 210 mmHg
